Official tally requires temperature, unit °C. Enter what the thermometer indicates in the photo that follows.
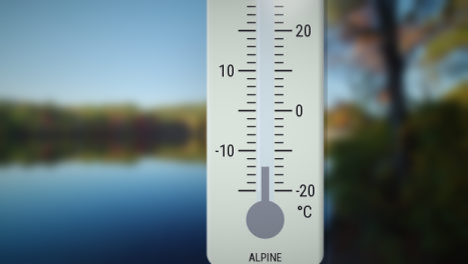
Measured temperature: -14 °C
